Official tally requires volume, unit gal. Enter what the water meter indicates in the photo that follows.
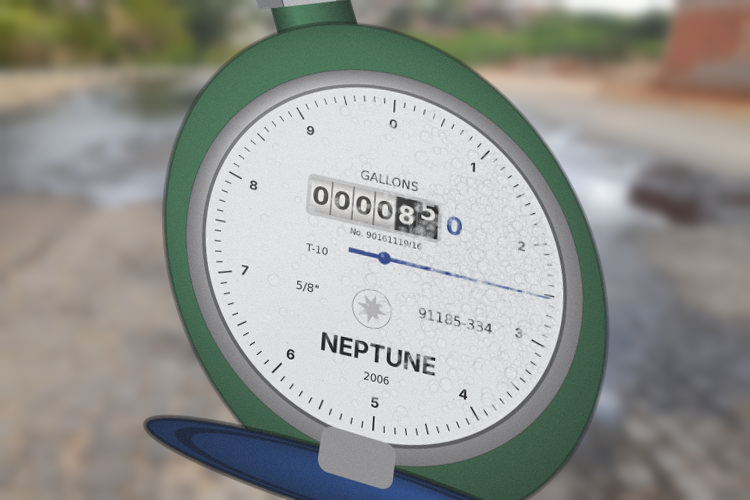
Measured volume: 852.5 gal
